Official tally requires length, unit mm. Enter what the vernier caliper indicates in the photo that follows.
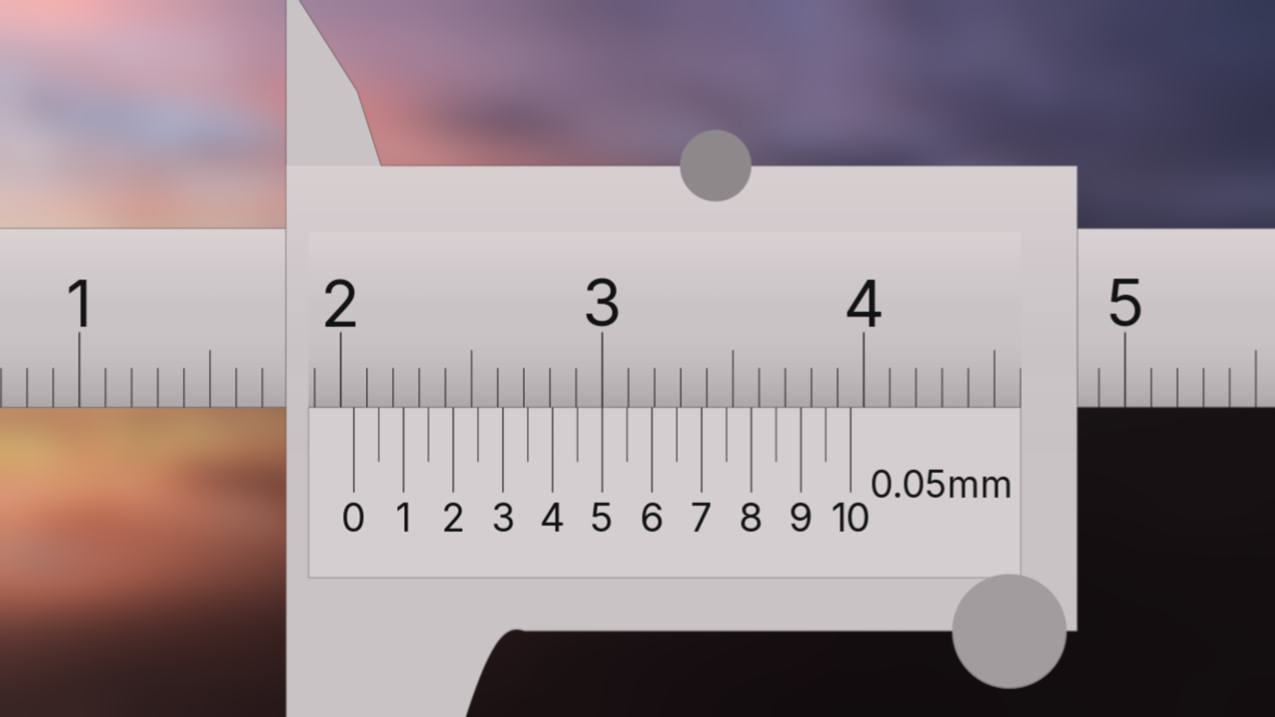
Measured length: 20.50 mm
